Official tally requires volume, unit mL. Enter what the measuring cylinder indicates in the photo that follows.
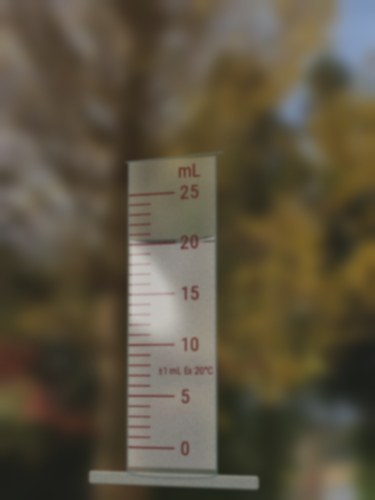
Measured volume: 20 mL
